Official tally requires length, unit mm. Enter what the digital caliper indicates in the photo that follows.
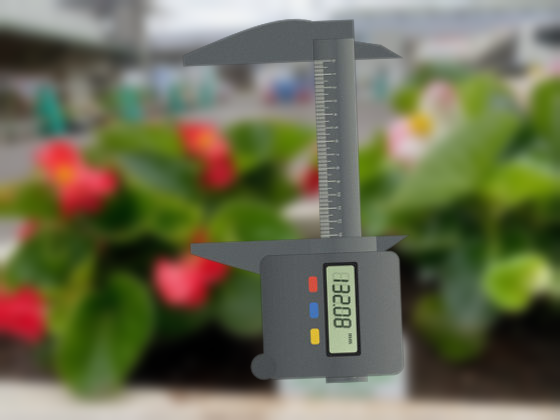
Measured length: 132.08 mm
